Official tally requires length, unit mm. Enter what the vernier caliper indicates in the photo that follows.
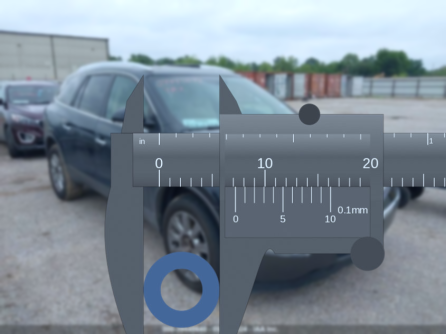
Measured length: 7.2 mm
